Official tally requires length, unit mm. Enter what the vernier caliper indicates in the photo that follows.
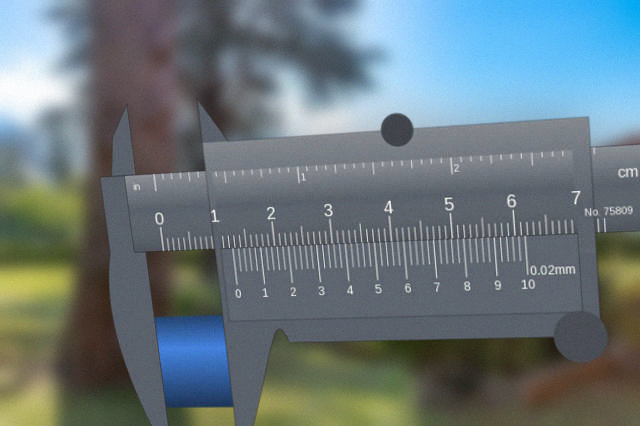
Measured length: 12.6 mm
